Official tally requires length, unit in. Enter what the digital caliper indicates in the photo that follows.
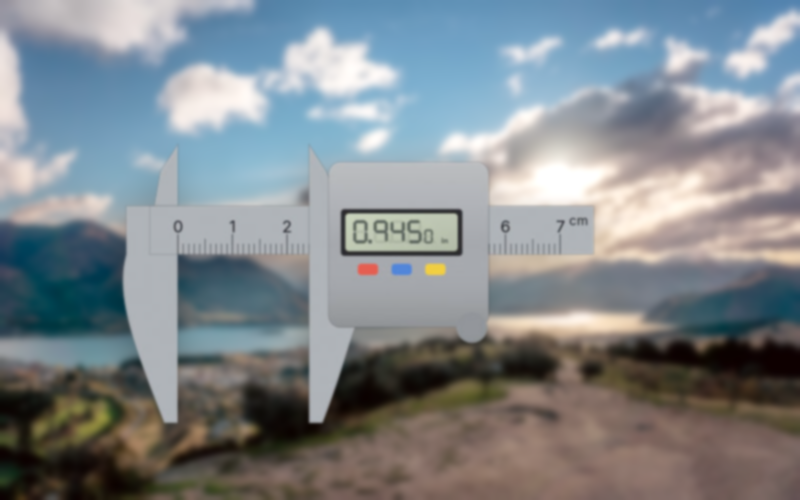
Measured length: 0.9450 in
